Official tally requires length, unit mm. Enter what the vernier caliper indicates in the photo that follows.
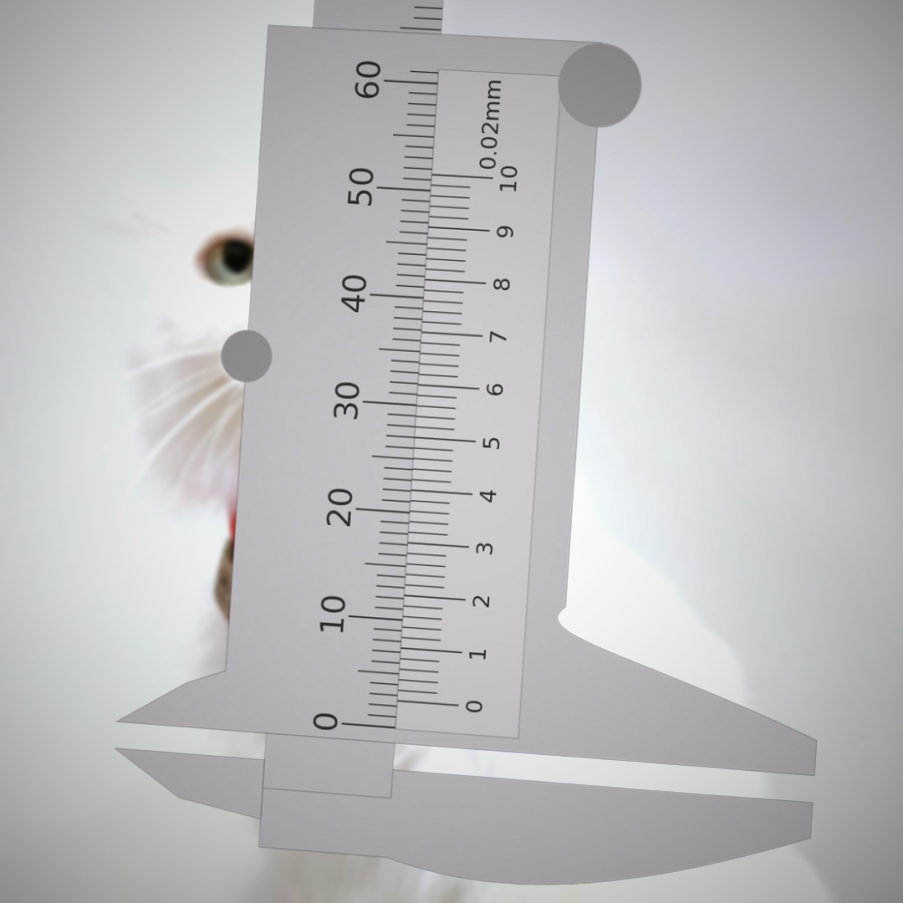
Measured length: 2.5 mm
